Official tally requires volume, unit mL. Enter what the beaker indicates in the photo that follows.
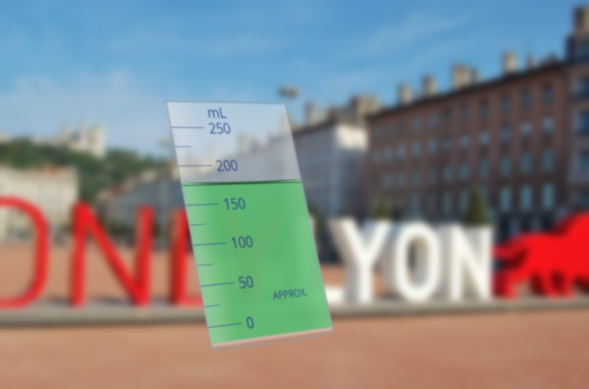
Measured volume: 175 mL
